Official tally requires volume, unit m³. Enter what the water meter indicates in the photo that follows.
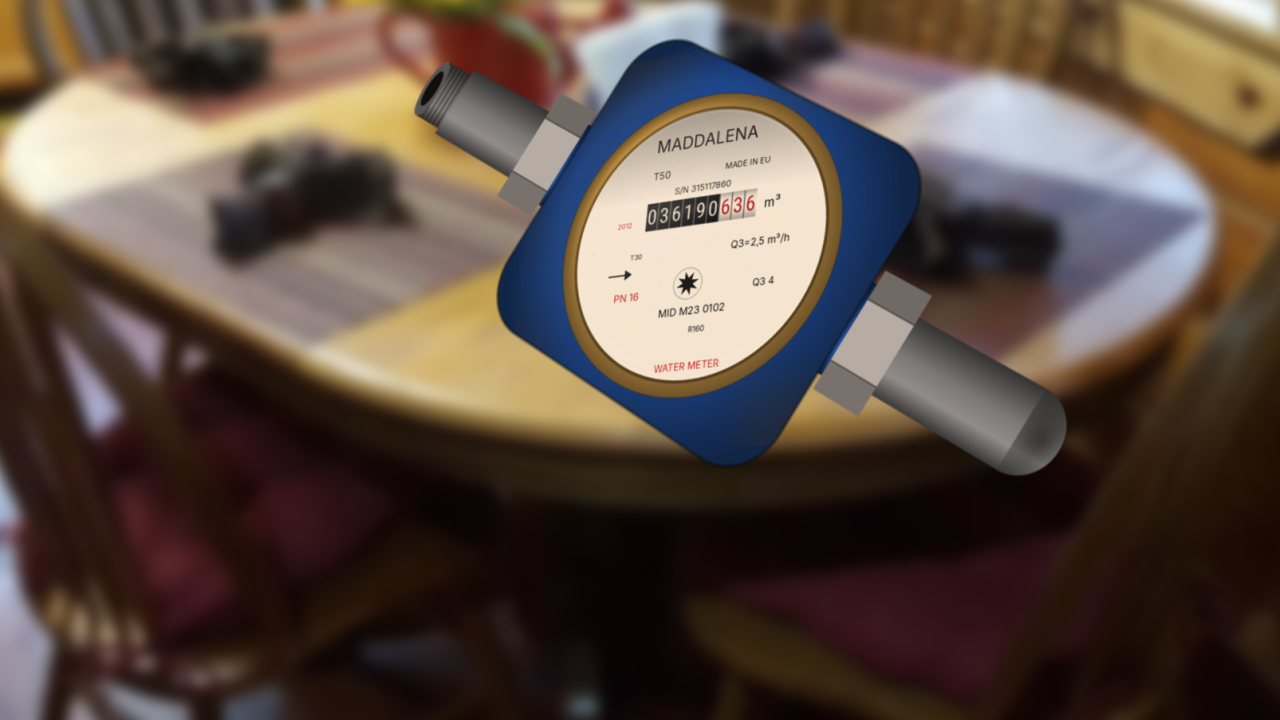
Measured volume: 36190.636 m³
